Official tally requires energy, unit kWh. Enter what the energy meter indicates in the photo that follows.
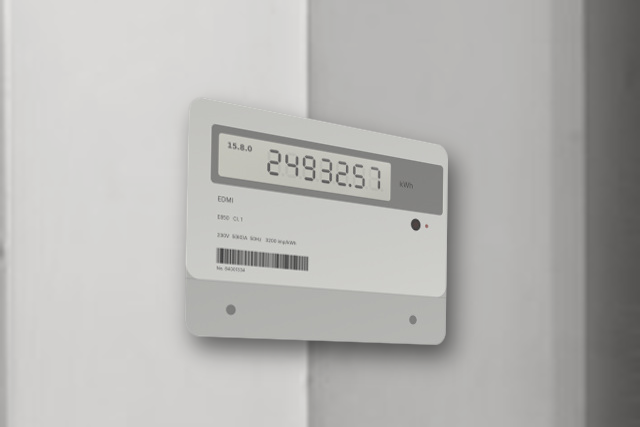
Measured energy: 24932.57 kWh
